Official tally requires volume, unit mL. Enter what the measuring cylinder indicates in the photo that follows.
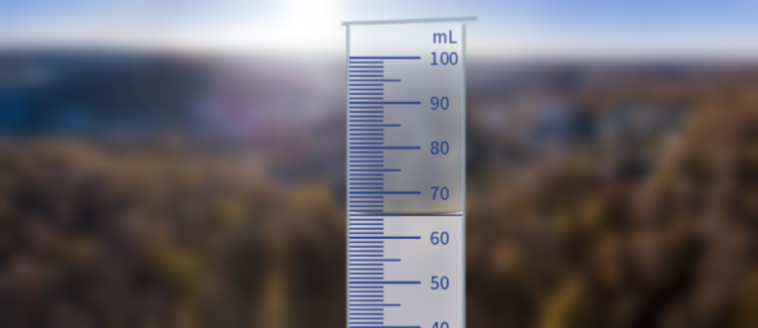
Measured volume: 65 mL
